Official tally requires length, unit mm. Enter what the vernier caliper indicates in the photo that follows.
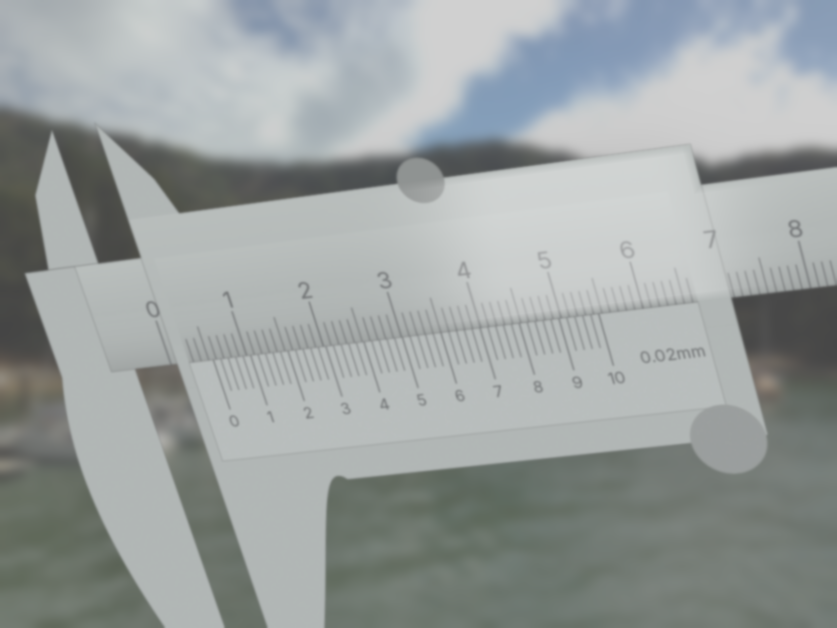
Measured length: 5.6 mm
